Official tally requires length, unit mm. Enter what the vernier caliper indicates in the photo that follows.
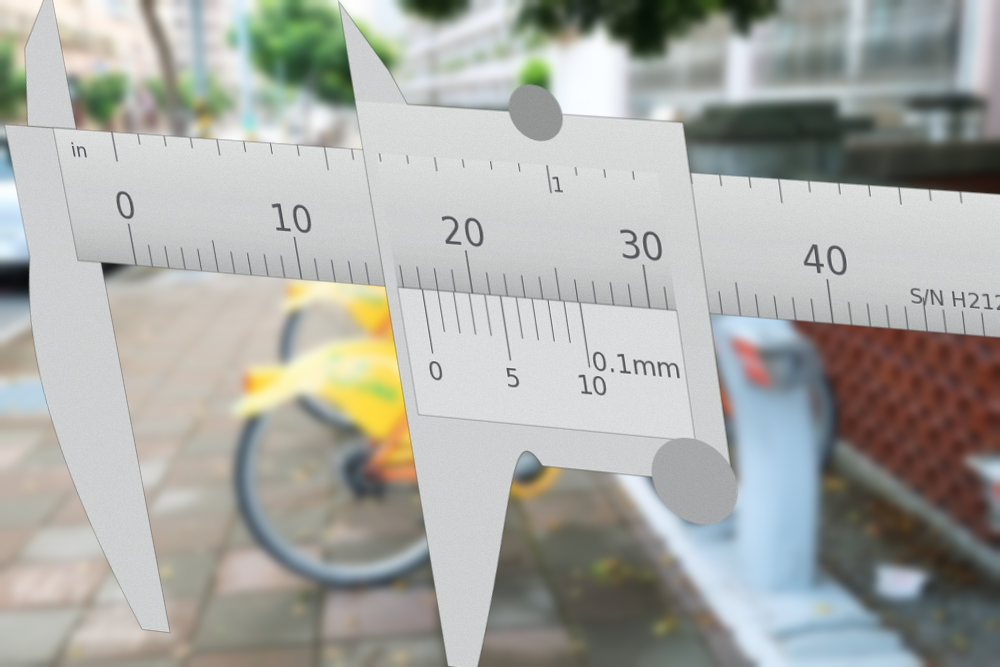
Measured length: 17.1 mm
